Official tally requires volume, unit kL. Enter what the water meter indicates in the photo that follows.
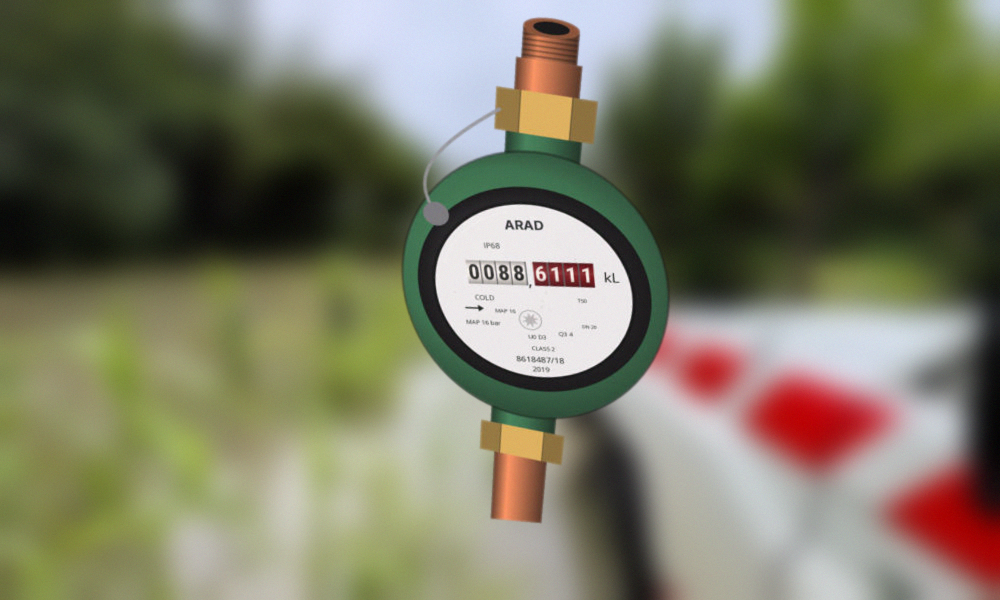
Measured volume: 88.6111 kL
